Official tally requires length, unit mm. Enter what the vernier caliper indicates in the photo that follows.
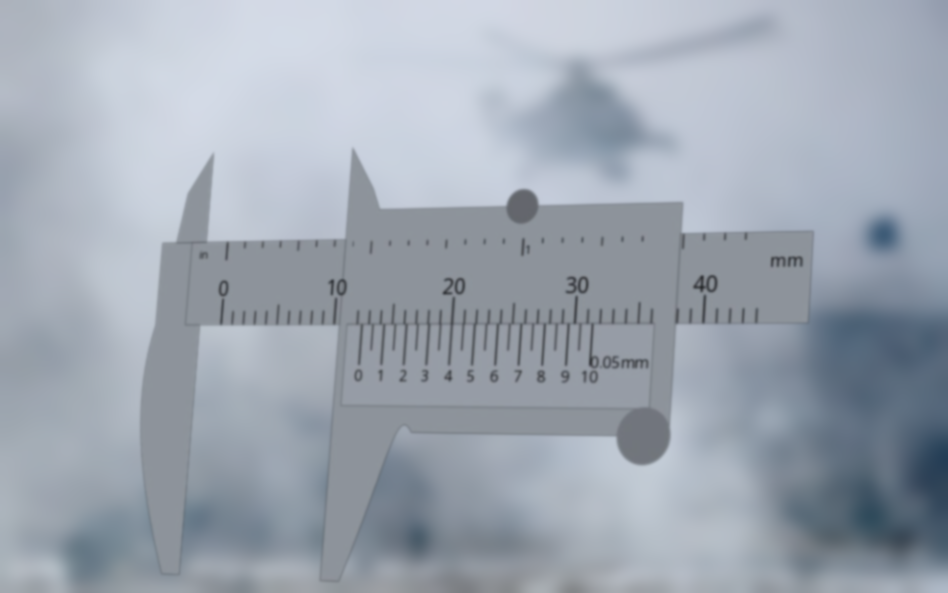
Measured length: 12.4 mm
